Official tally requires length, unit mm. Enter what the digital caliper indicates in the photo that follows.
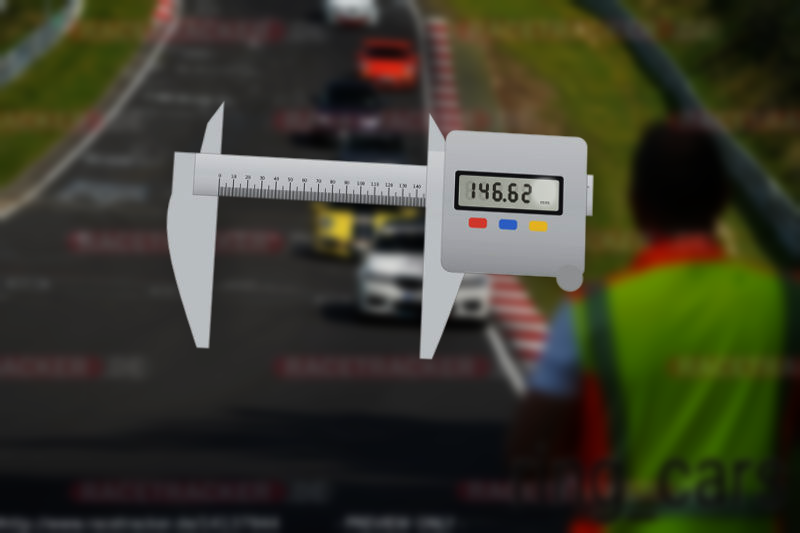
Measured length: 146.62 mm
